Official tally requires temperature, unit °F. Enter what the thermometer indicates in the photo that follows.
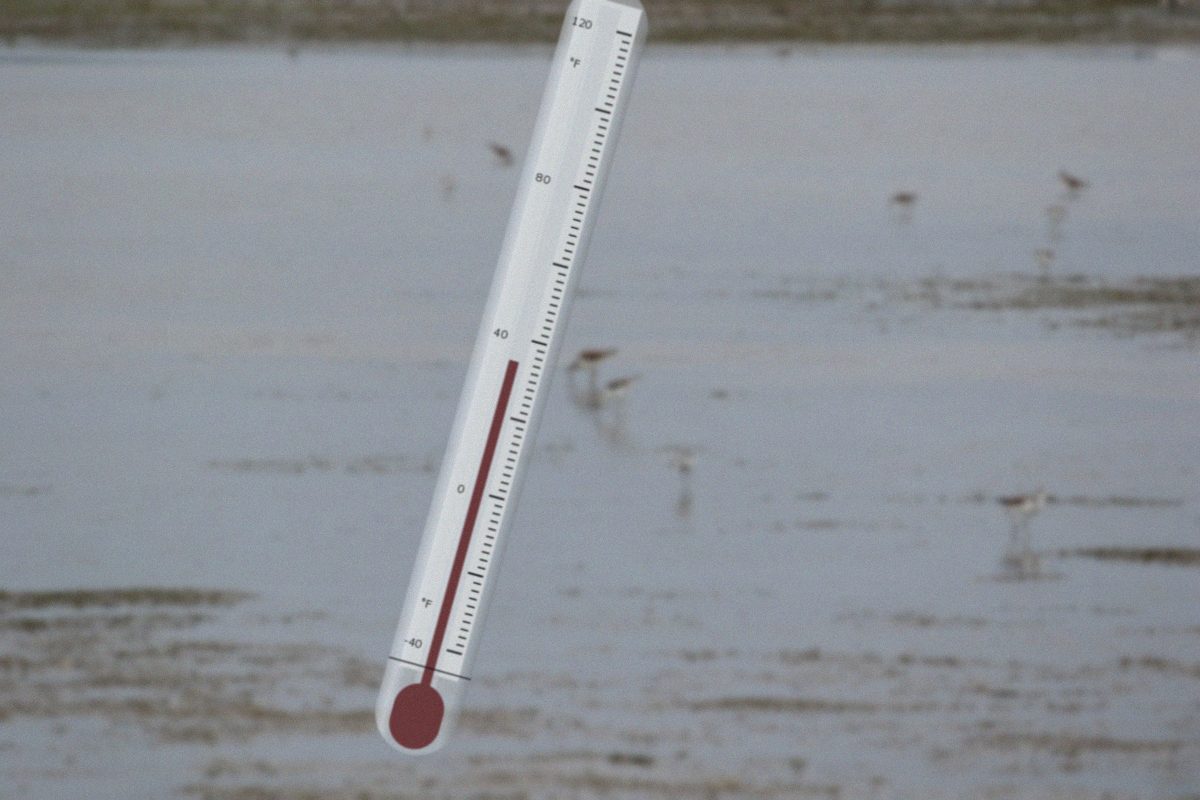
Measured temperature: 34 °F
